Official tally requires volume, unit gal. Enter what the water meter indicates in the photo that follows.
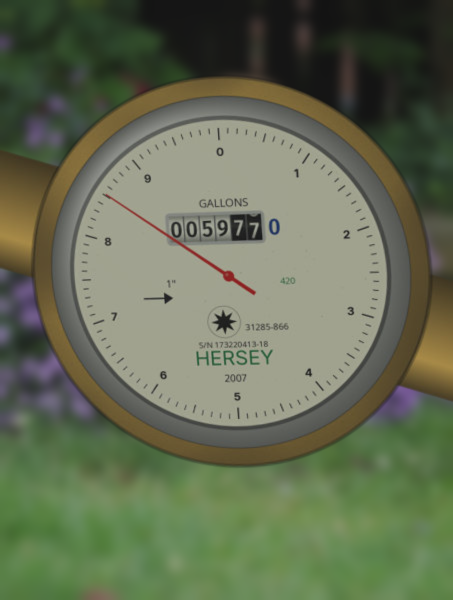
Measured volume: 59768.5 gal
